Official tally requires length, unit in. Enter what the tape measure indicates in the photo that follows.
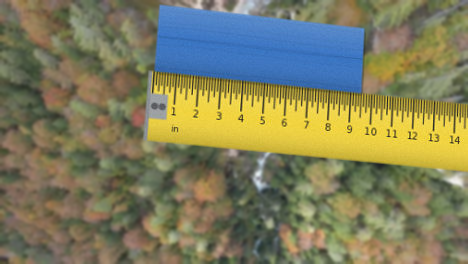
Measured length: 9.5 in
